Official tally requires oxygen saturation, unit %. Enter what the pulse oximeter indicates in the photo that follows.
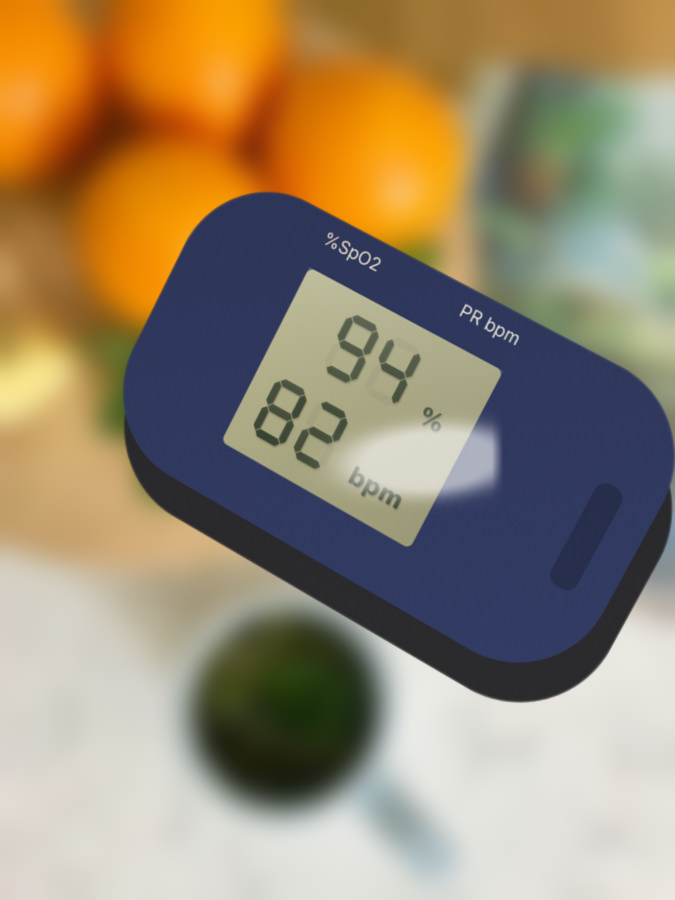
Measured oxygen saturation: 94 %
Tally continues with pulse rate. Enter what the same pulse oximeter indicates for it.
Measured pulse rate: 82 bpm
